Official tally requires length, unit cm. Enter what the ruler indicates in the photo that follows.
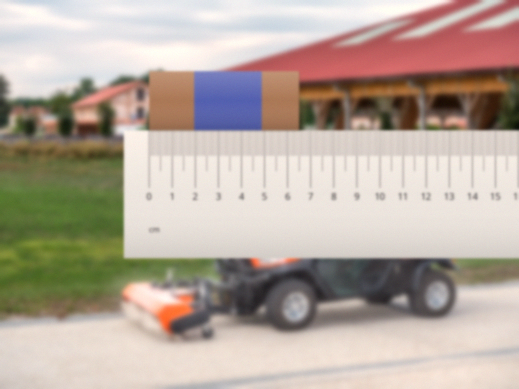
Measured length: 6.5 cm
